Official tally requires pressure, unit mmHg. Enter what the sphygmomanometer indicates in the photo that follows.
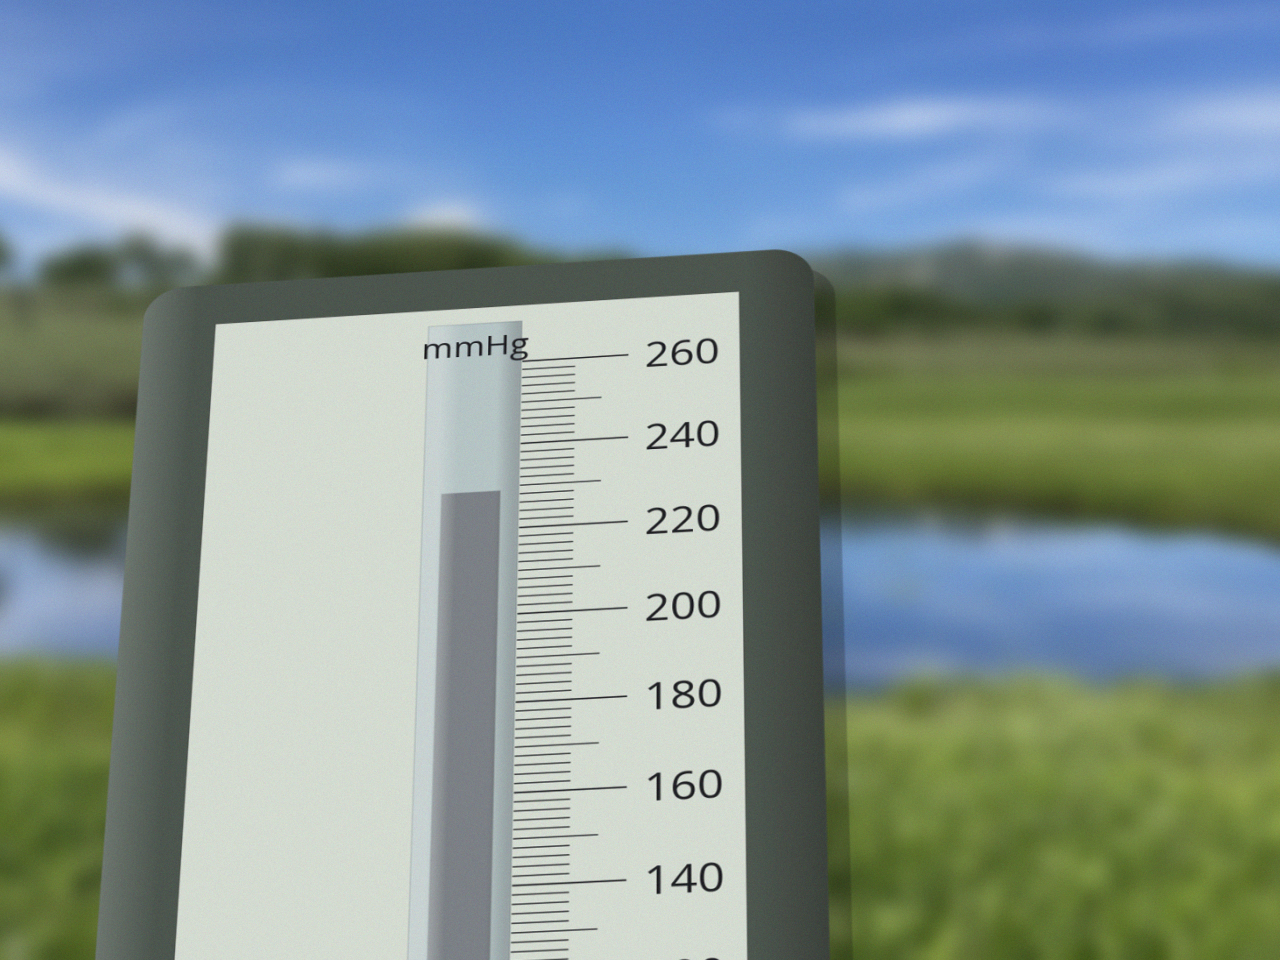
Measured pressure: 229 mmHg
